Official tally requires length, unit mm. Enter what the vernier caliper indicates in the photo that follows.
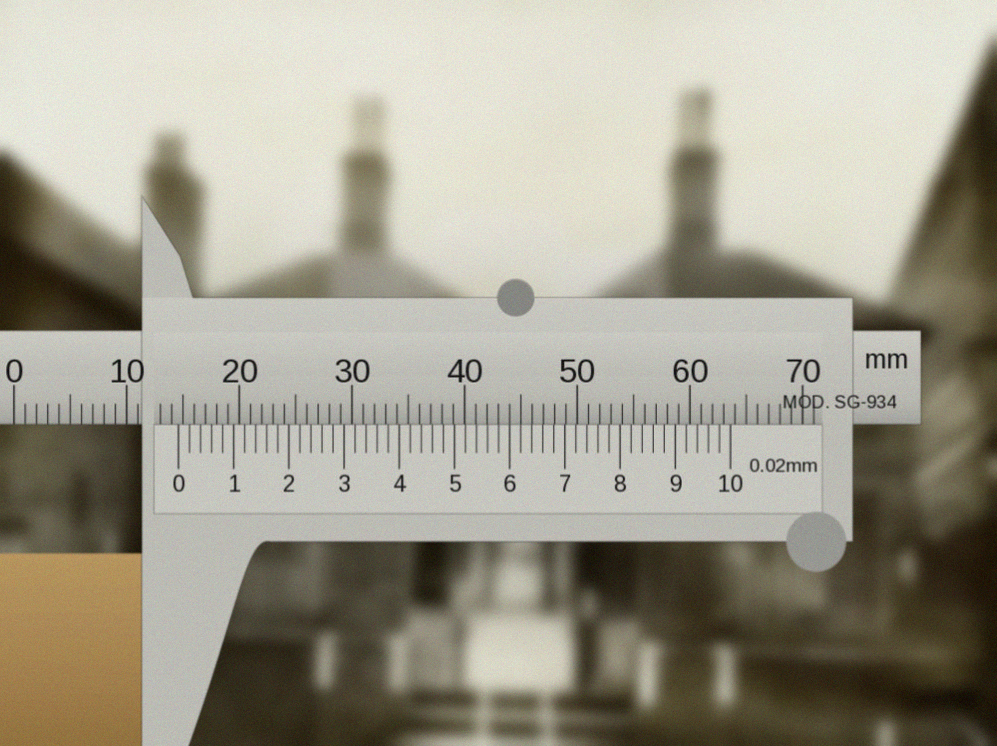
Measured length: 14.6 mm
